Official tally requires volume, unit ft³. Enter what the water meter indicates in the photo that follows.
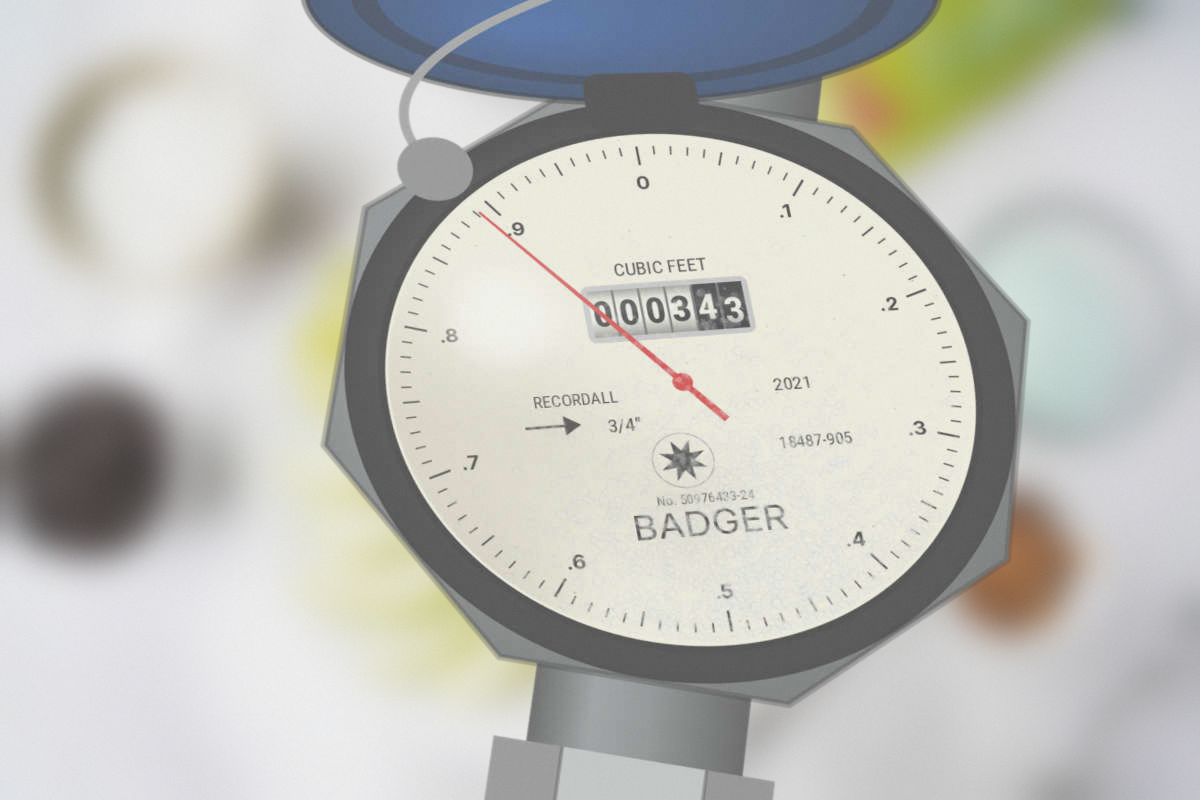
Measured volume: 342.89 ft³
